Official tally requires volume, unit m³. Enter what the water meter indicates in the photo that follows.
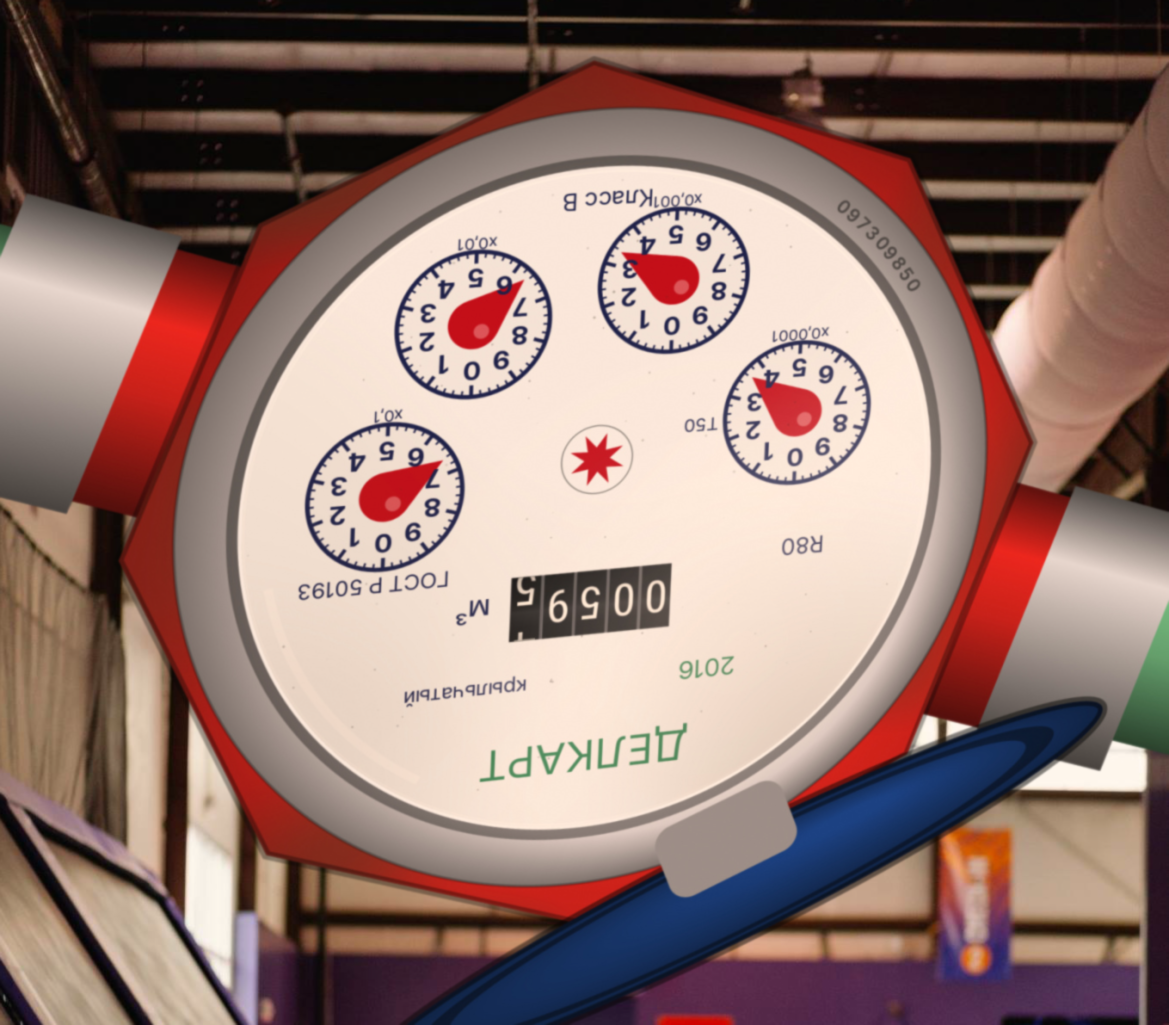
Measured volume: 594.6633 m³
